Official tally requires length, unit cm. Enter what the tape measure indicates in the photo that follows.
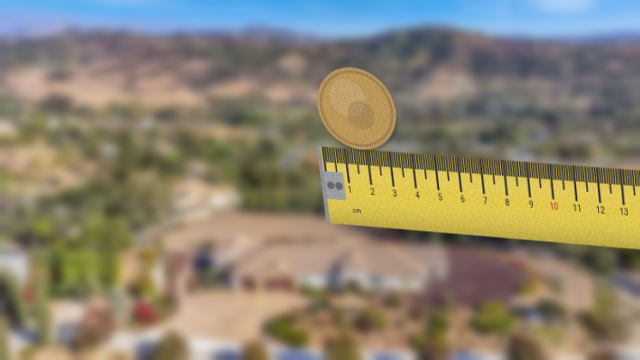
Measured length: 3.5 cm
